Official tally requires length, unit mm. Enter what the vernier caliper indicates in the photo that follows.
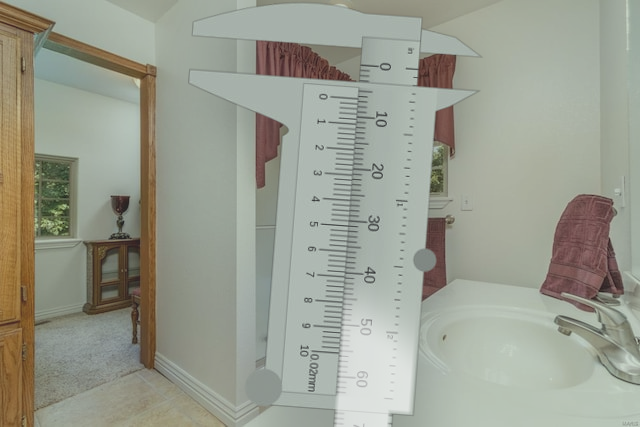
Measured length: 6.5 mm
